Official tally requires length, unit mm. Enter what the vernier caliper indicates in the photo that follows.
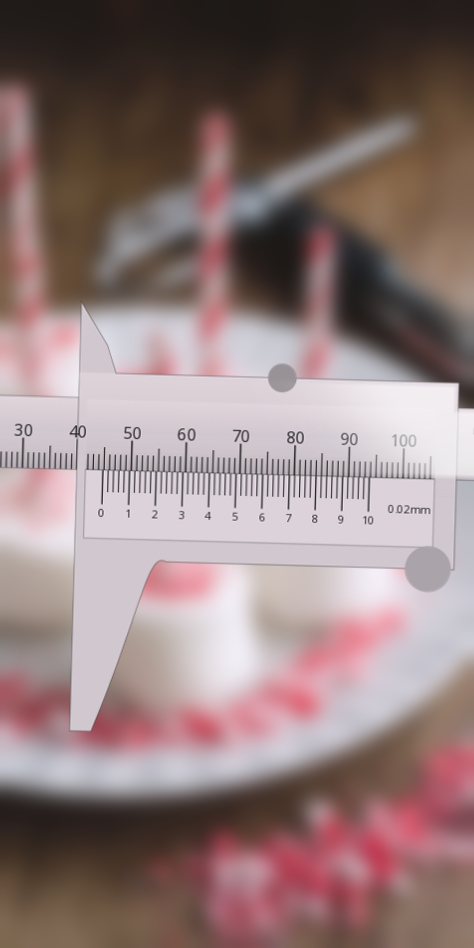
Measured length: 44.8 mm
